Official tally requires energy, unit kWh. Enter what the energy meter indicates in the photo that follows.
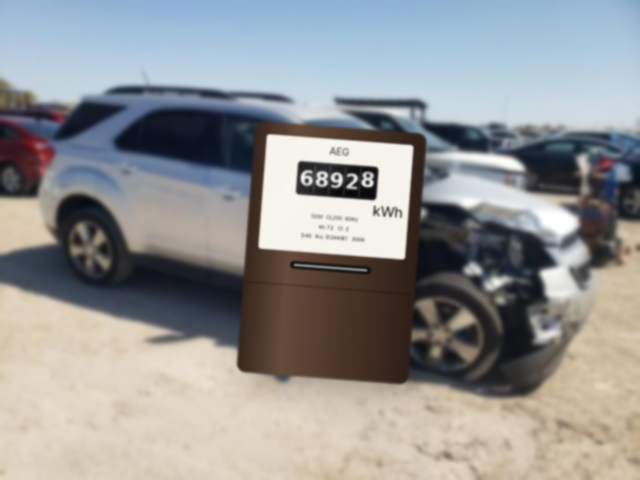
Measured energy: 68928 kWh
